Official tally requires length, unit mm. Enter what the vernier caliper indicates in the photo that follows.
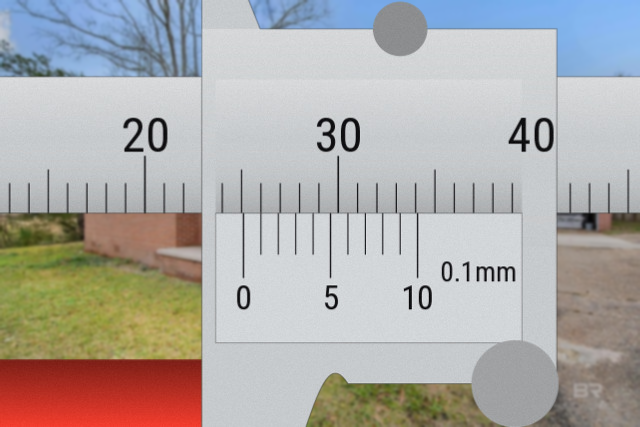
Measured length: 25.1 mm
